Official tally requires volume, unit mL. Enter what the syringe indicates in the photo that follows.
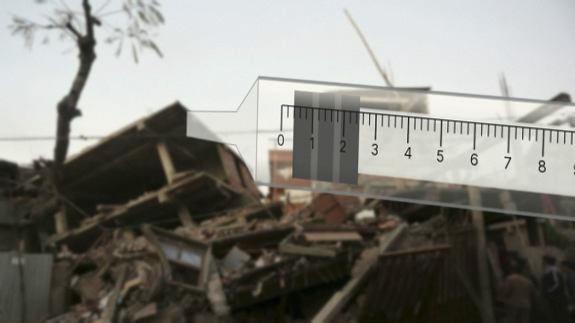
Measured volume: 0.4 mL
